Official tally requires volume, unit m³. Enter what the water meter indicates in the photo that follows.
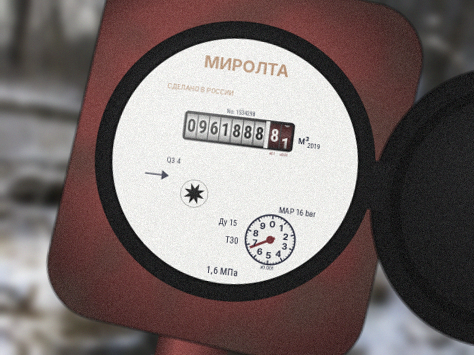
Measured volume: 961888.806 m³
